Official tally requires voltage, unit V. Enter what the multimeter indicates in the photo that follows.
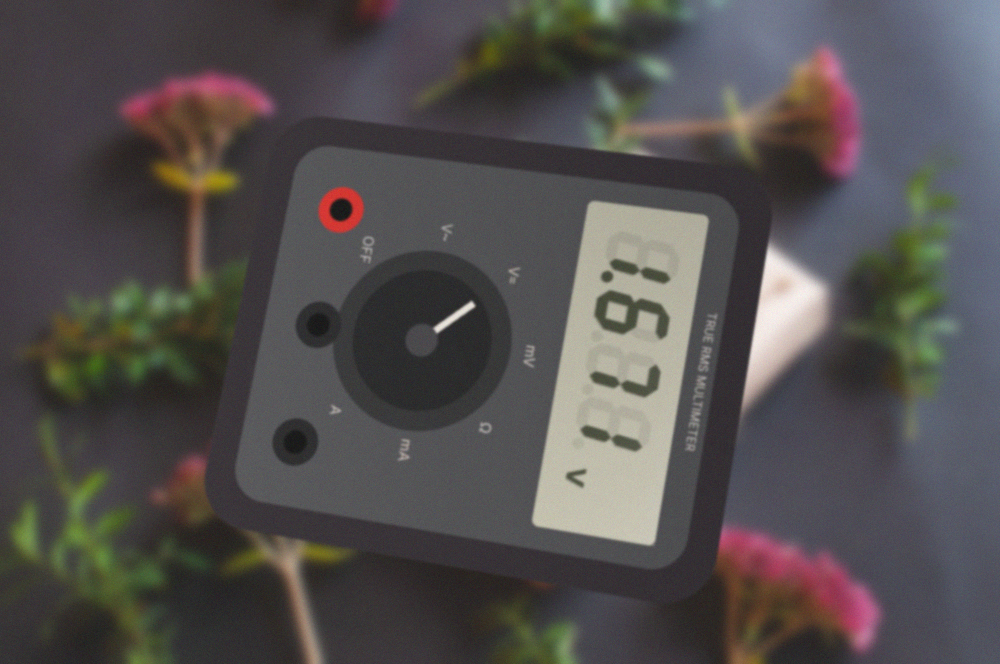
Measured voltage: 1.671 V
